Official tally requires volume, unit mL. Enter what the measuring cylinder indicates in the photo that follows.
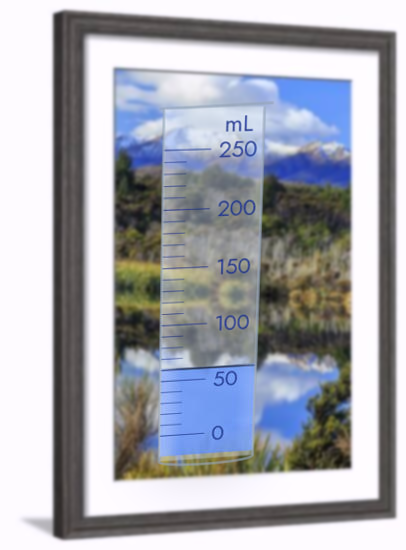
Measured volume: 60 mL
